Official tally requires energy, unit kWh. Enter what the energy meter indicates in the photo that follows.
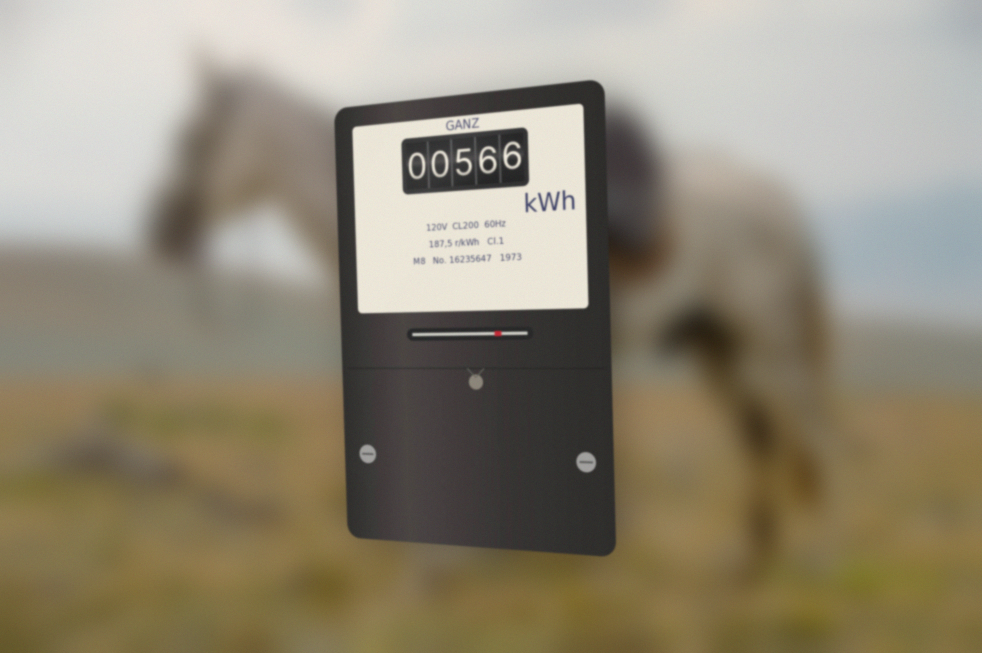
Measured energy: 566 kWh
